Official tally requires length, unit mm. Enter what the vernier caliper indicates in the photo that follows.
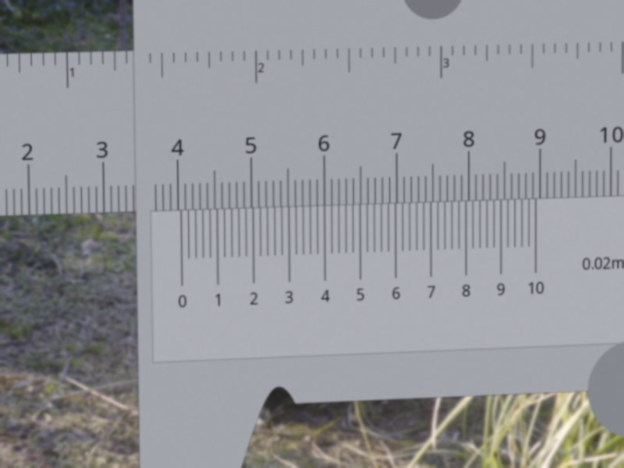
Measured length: 40.4 mm
